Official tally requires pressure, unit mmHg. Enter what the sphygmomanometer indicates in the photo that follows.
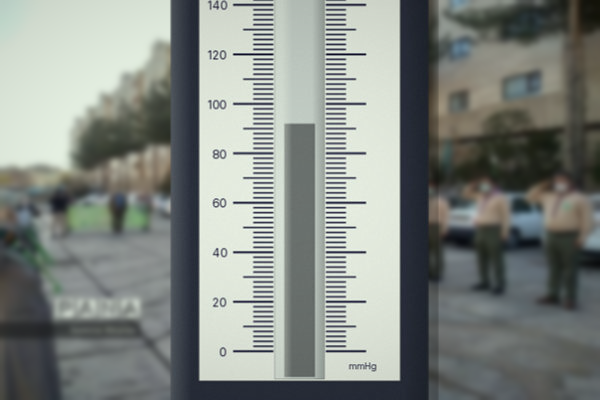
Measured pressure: 92 mmHg
